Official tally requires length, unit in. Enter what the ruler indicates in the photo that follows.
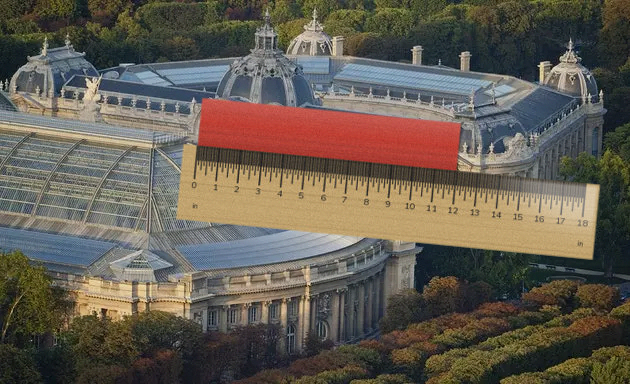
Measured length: 12 in
